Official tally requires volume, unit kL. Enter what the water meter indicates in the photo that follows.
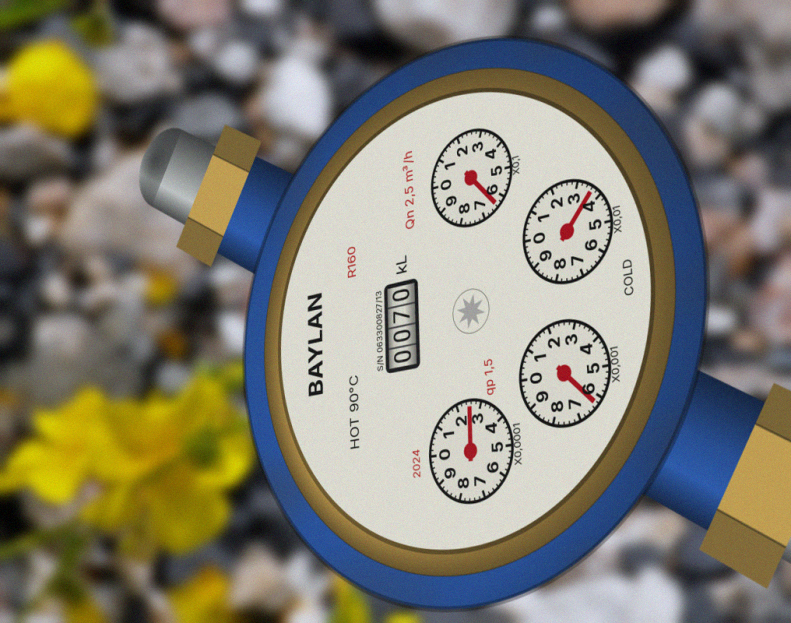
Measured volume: 70.6362 kL
